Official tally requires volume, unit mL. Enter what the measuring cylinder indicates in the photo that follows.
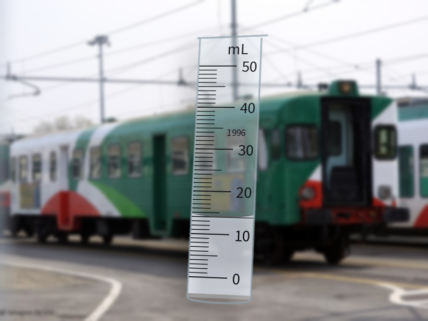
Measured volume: 14 mL
